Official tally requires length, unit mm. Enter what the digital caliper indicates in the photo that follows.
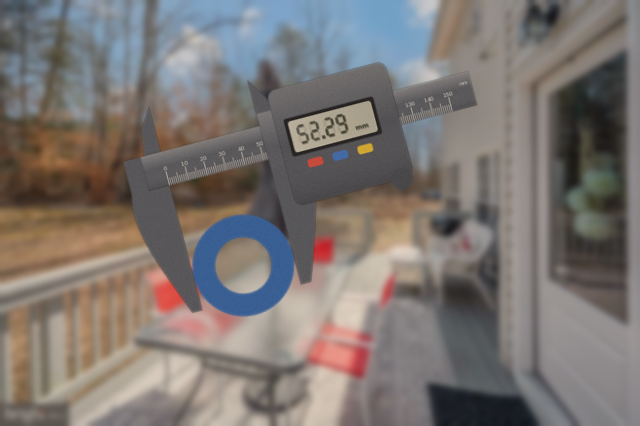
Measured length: 52.29 mm
